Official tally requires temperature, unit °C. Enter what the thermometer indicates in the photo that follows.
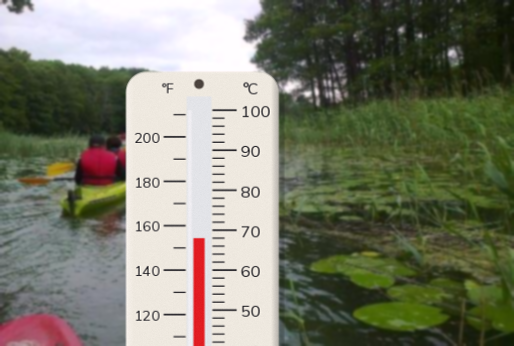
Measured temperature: 68 °C
